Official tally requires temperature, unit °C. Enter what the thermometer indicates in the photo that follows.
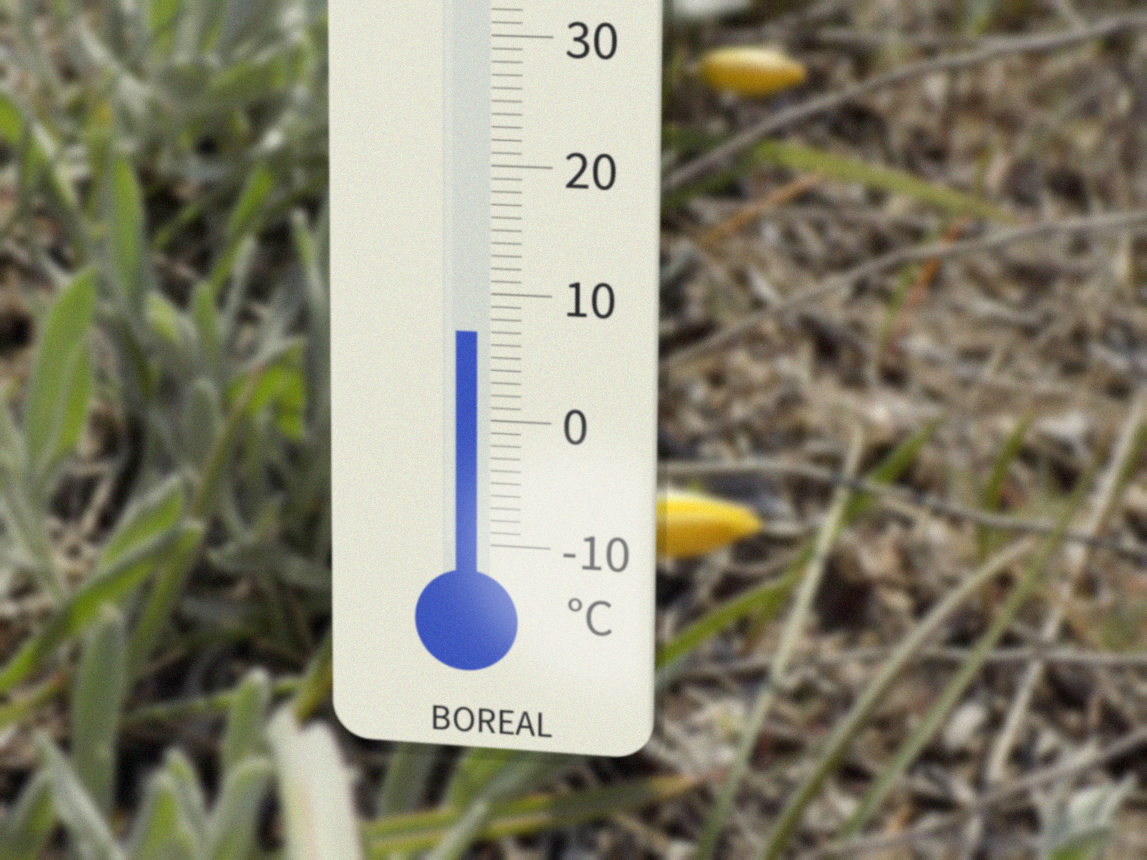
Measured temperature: 7 °C
